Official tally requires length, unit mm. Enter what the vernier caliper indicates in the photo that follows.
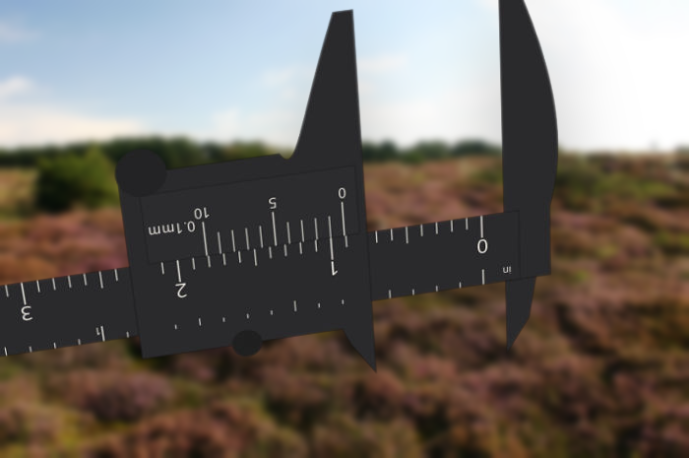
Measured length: 9.1 mm
